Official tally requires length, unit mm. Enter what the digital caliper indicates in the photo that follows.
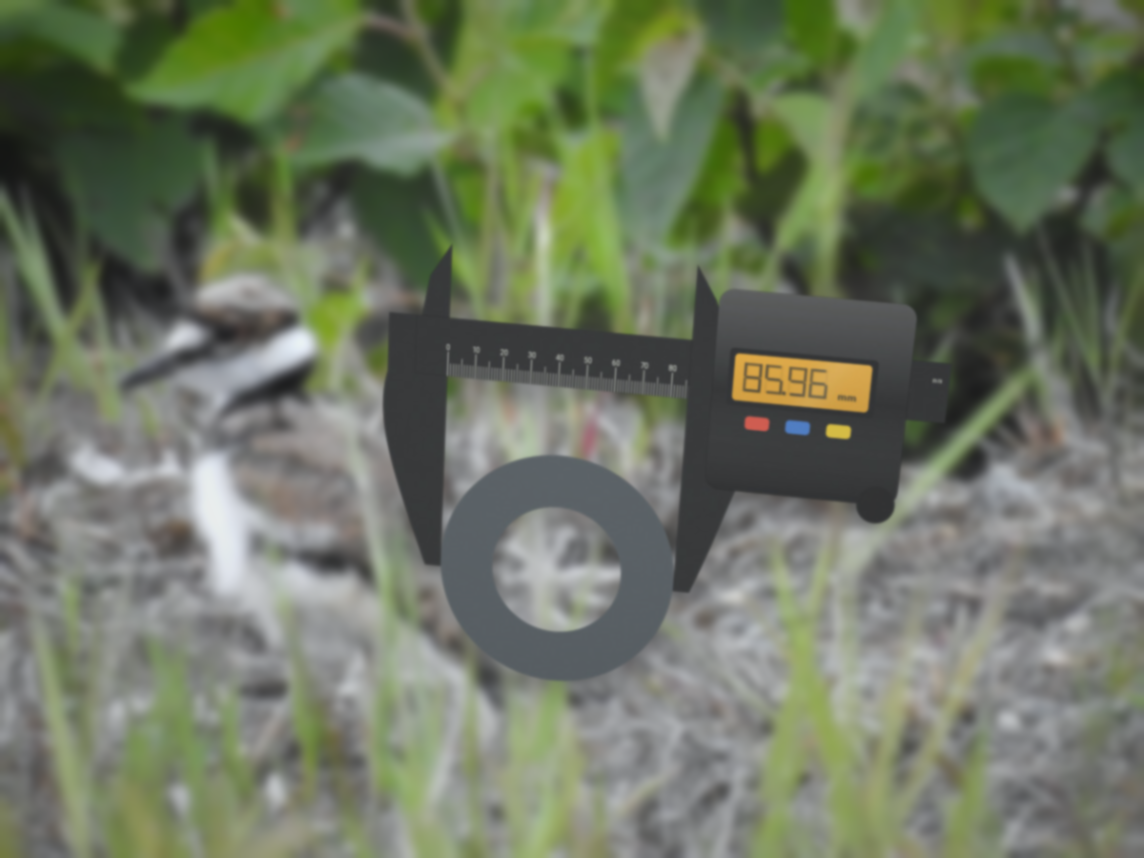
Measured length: 85.96 mm
